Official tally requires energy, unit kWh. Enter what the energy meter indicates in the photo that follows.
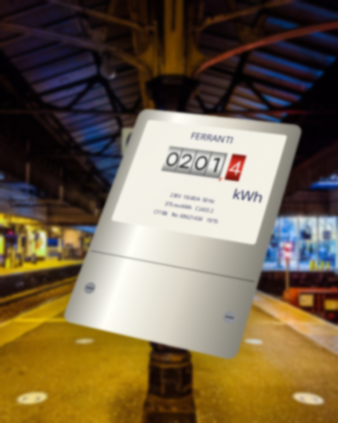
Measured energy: 201.4 kWh
